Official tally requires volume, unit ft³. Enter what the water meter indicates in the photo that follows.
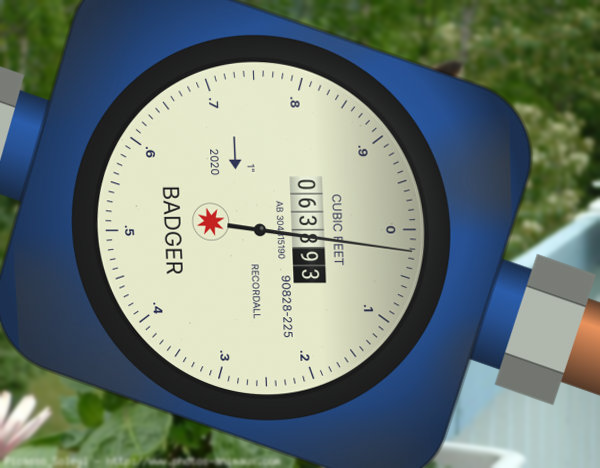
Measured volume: 63893.02 ft³
